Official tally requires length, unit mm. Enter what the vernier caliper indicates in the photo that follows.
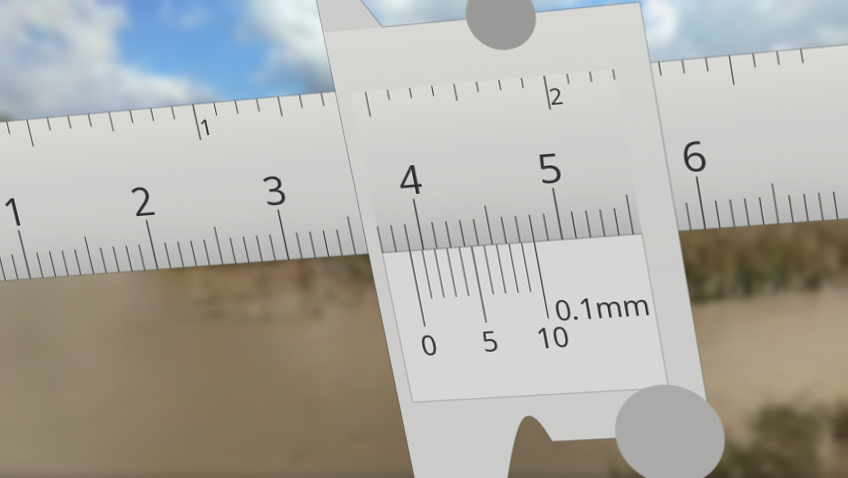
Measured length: 39.0 mm
